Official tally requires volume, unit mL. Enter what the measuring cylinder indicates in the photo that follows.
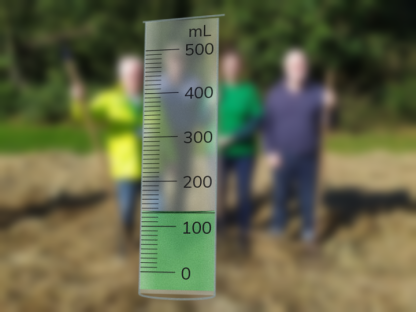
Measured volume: 130 mL
